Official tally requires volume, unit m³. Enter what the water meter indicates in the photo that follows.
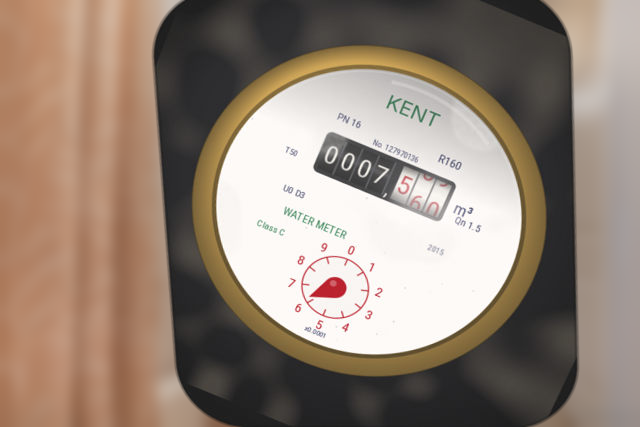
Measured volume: 7.5596 m³
